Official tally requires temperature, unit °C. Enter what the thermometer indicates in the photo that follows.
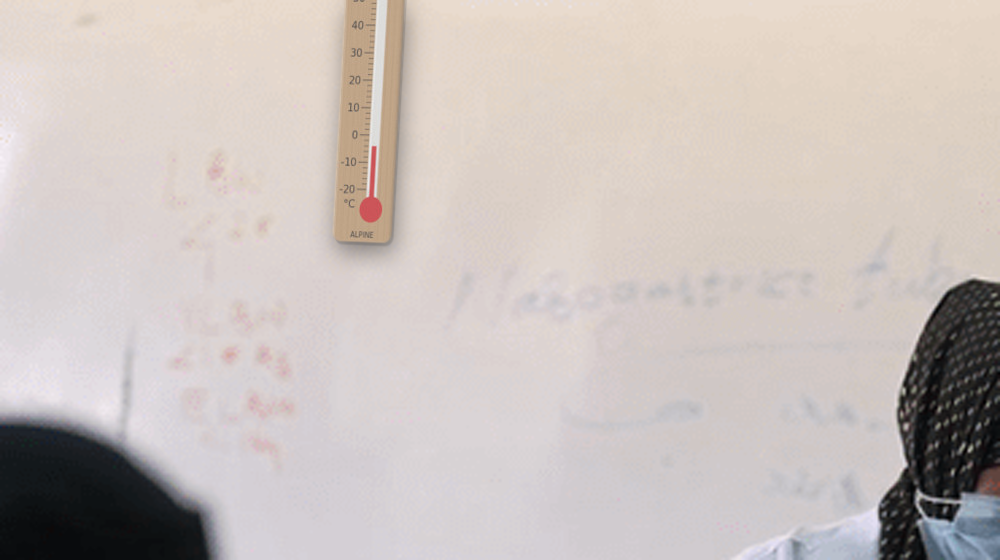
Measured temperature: -4 °C
